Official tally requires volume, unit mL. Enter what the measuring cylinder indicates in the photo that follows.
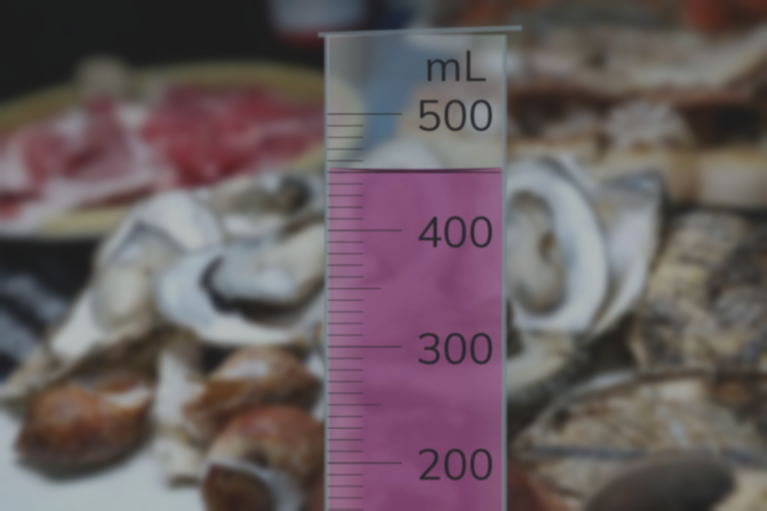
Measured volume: 450 mL
